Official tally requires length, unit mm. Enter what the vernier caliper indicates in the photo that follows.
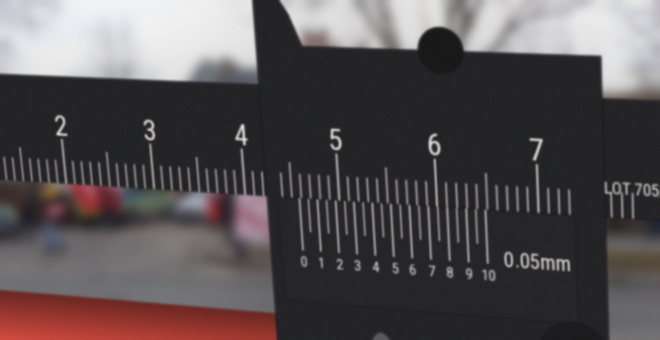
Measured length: 45.8 mm
